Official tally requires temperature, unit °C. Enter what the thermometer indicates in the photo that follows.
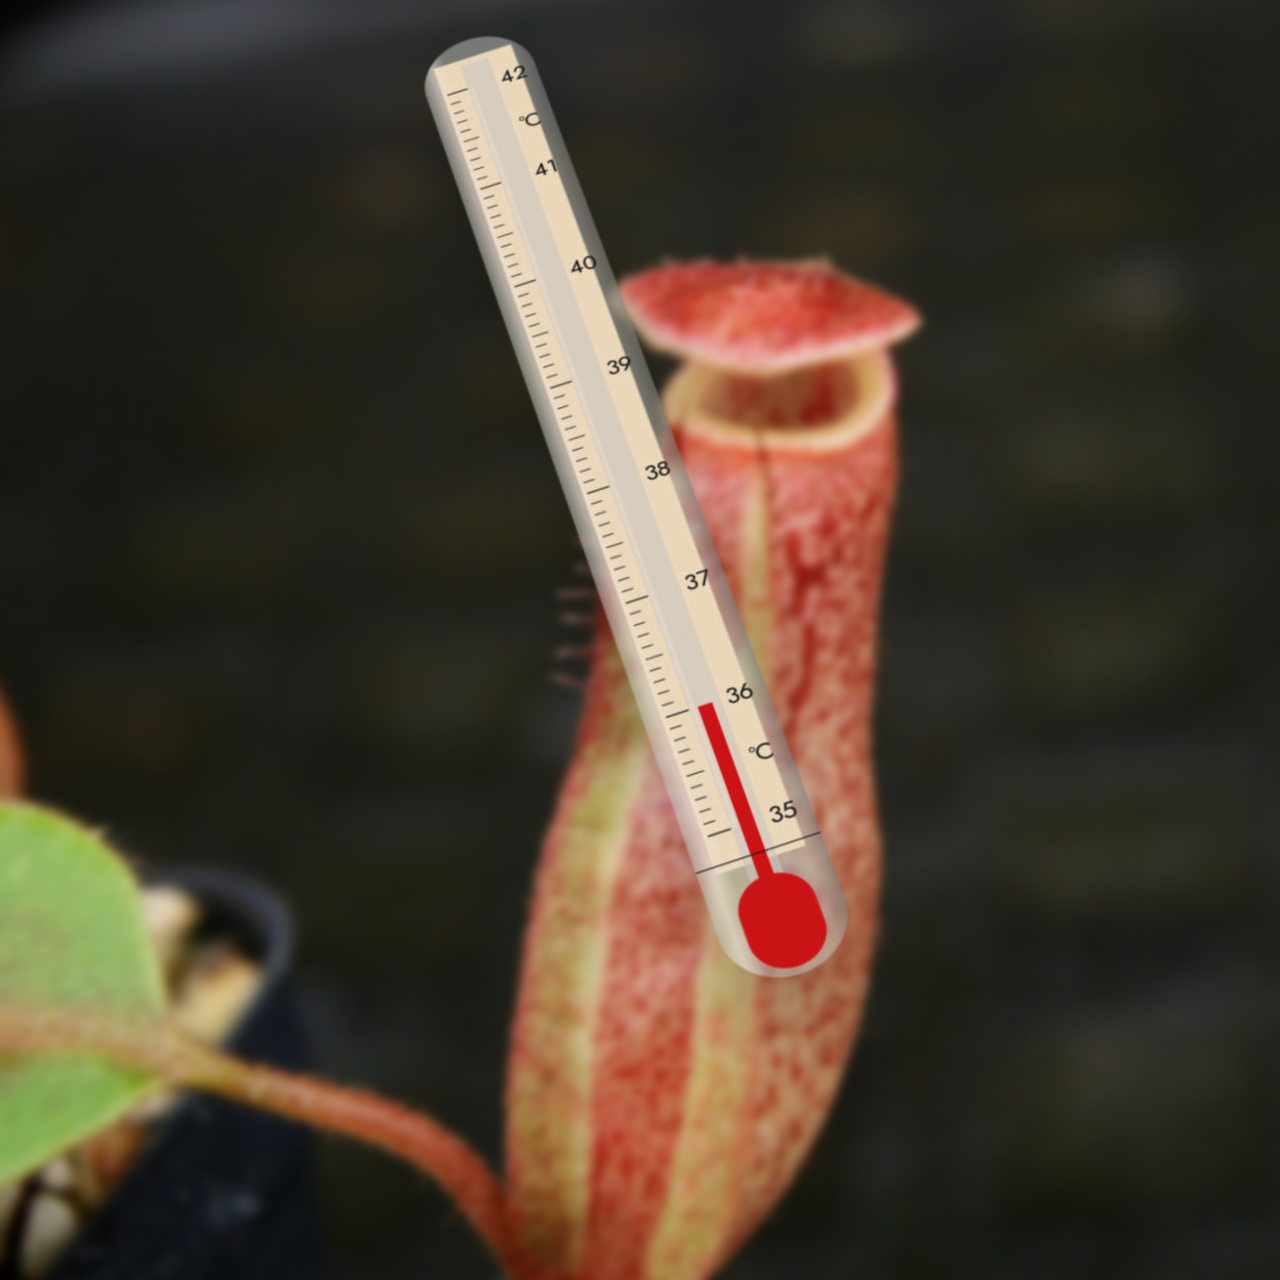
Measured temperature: 36 °C
